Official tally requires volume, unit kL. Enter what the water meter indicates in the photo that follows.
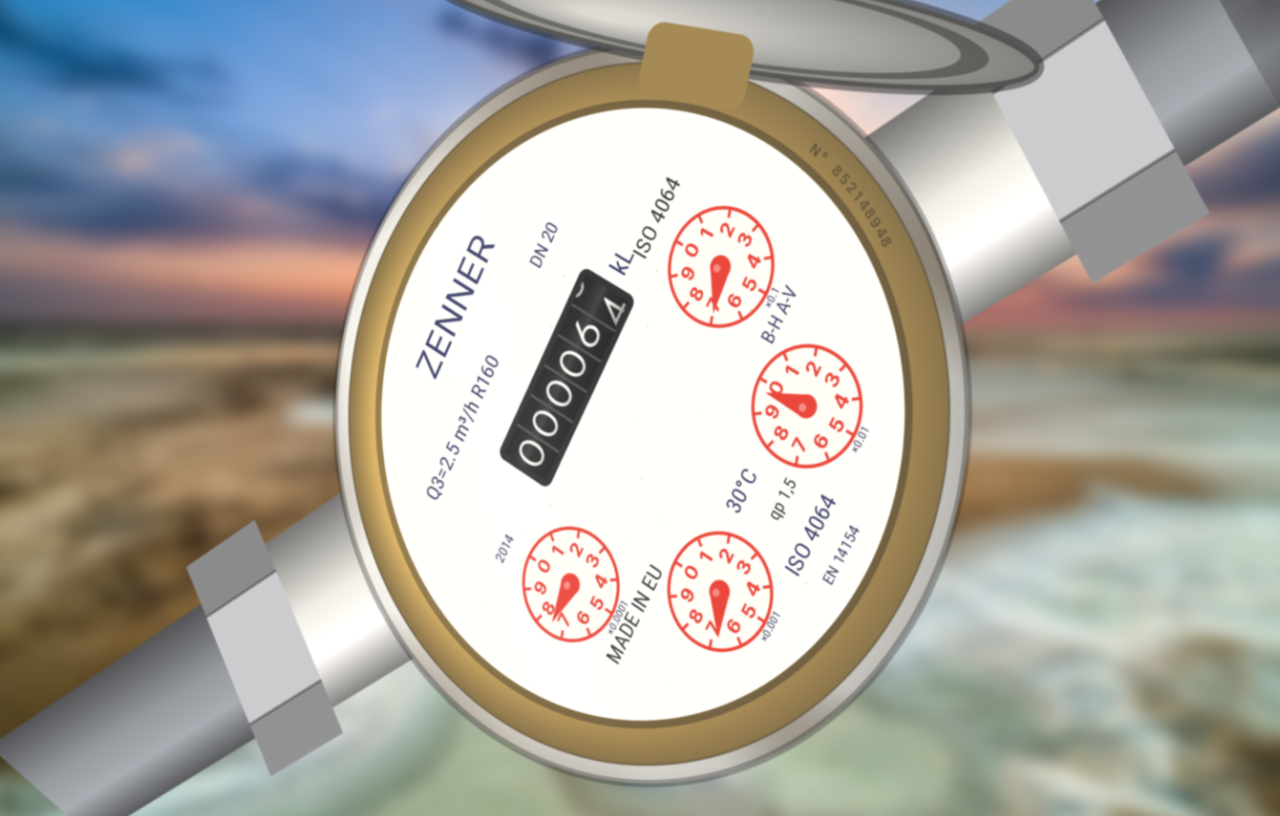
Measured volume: 63.6967 kL
